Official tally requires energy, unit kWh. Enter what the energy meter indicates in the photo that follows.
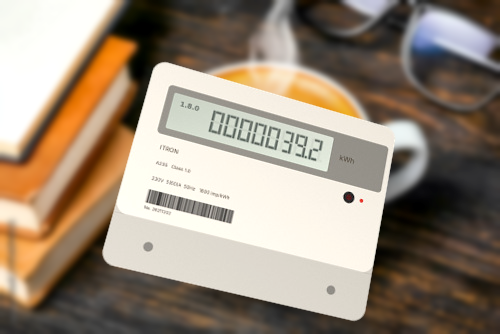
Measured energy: 39.2 kWh
